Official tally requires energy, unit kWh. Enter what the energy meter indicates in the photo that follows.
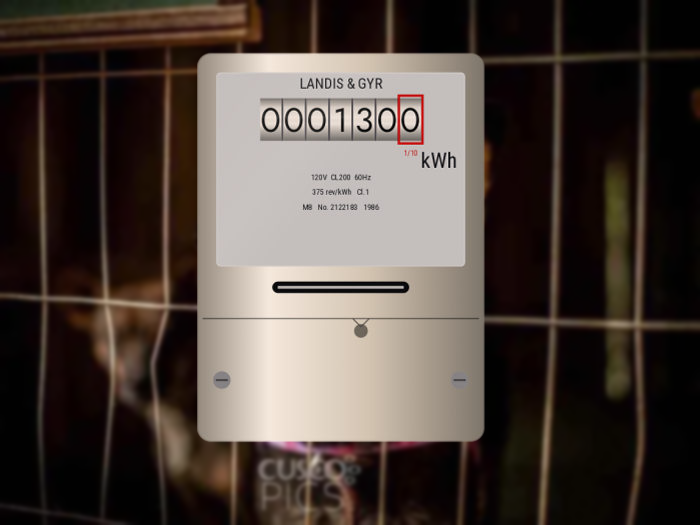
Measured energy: 130.0 kWh
